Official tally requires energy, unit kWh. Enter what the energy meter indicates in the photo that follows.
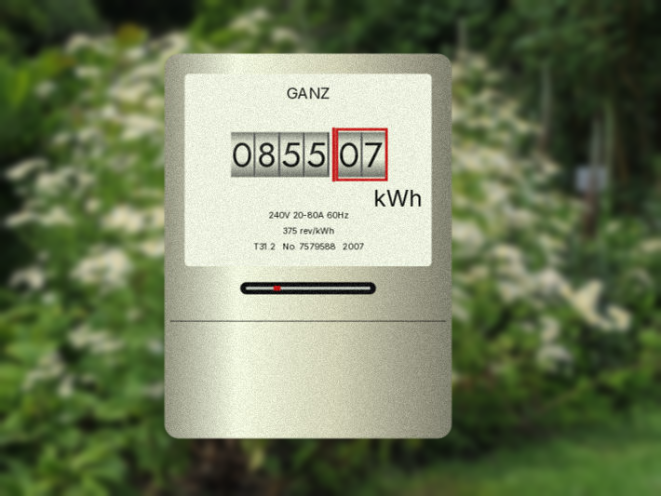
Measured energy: 855.07 kWh
